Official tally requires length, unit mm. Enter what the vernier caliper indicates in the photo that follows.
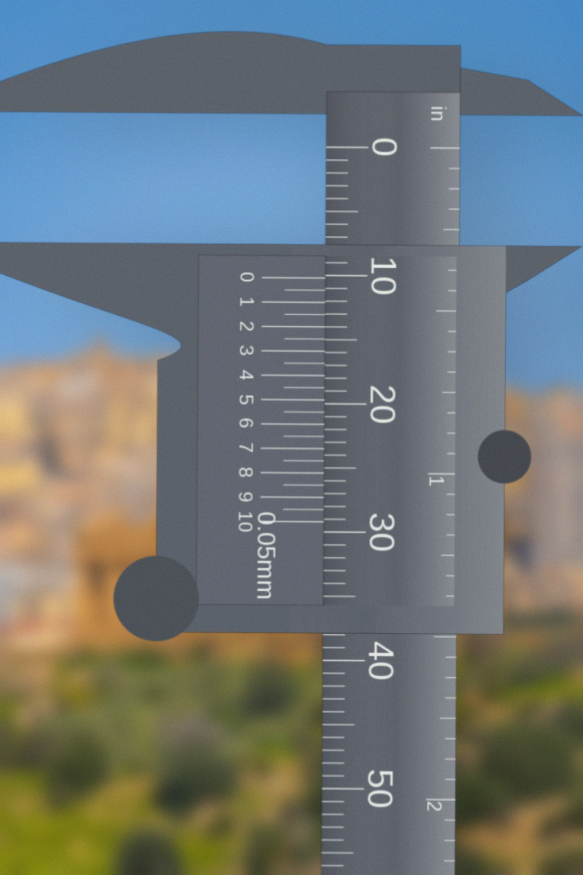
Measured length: 10.2 mm
